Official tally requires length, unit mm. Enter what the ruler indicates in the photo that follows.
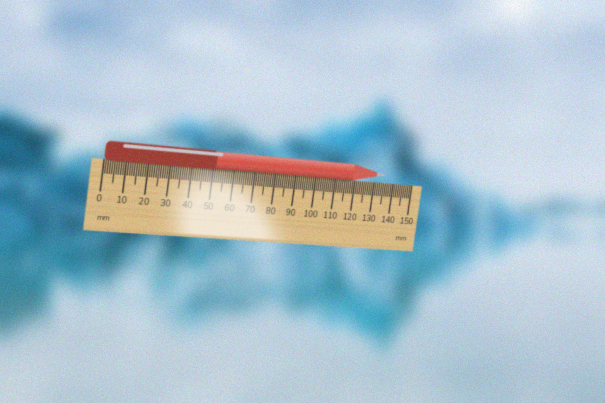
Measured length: 135 mm
